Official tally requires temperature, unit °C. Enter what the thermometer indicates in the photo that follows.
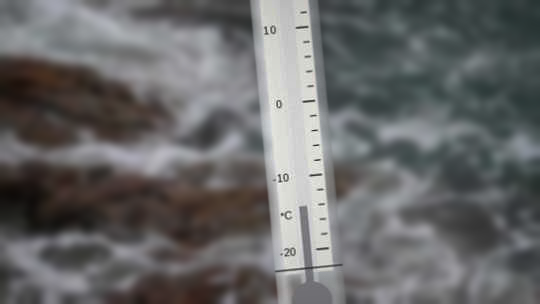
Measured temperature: -14 °C
